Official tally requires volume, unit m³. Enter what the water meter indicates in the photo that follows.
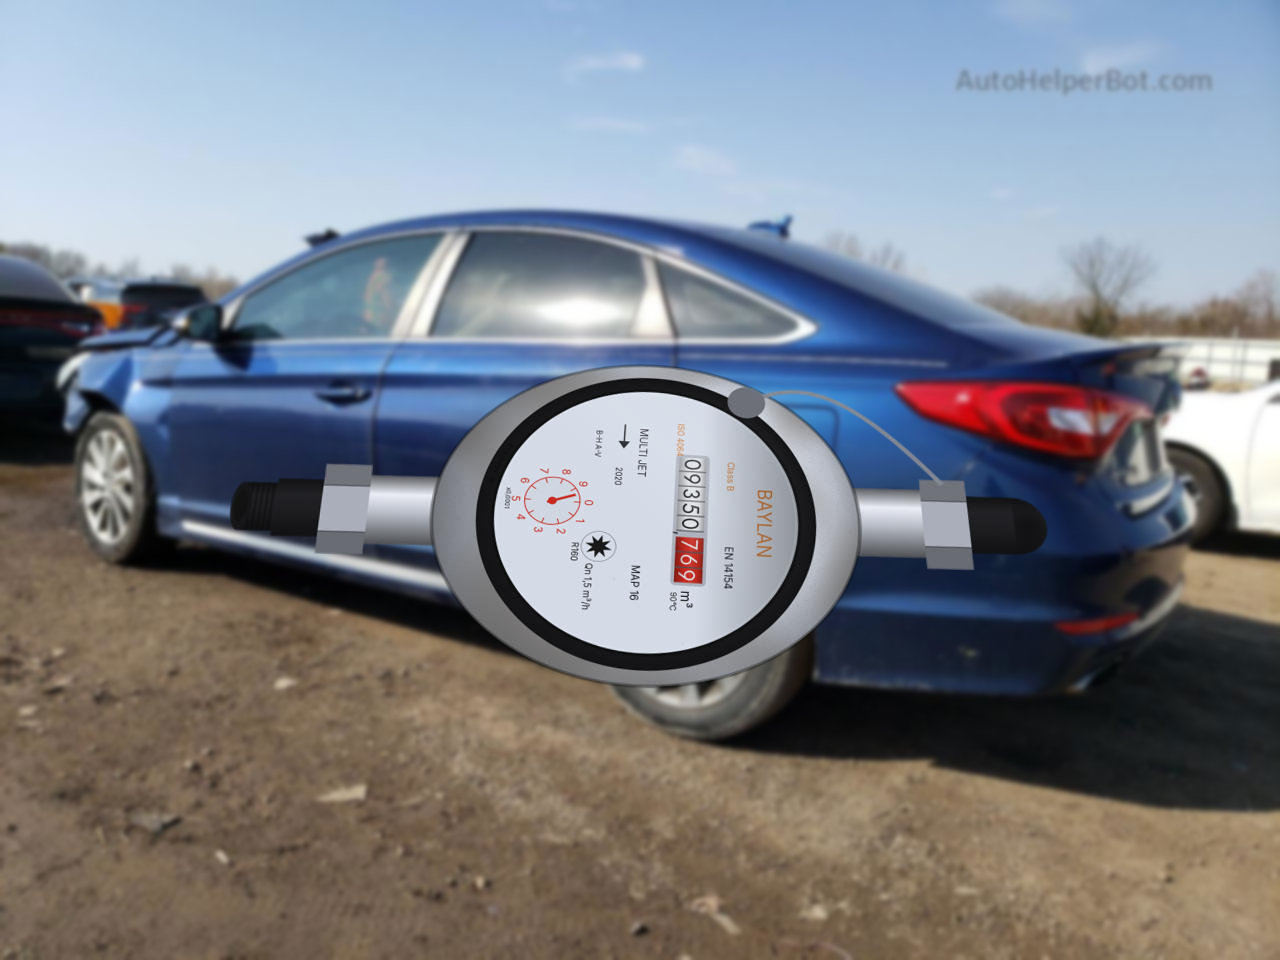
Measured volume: 9350.7689 m³
